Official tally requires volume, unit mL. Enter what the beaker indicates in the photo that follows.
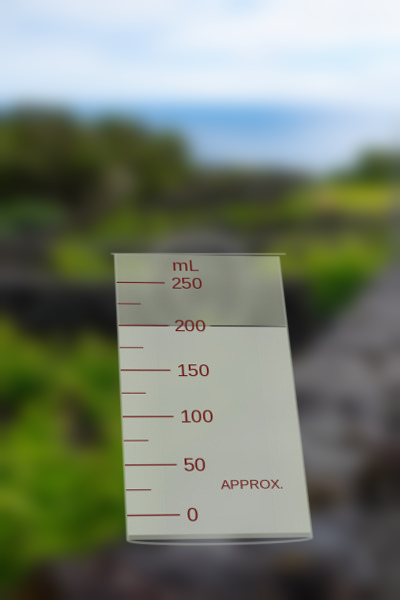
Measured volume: 200 mL
